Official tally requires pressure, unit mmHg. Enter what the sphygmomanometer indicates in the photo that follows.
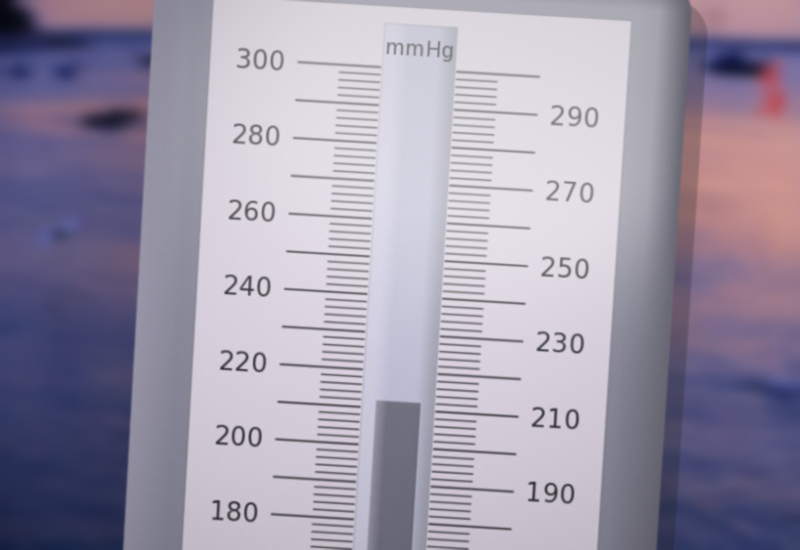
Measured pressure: 212 mmHg
